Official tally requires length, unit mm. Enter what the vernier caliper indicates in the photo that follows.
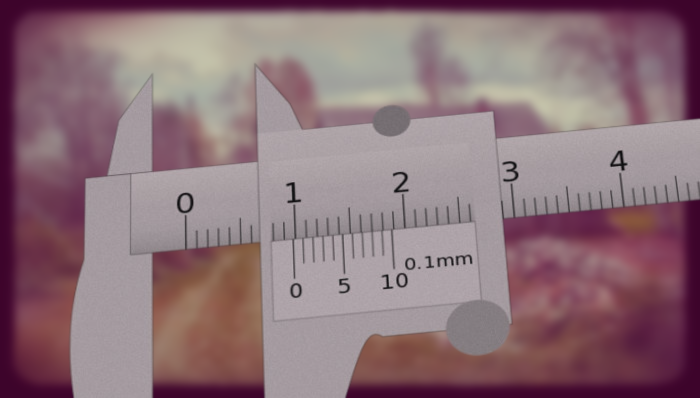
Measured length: 9.8 mm
